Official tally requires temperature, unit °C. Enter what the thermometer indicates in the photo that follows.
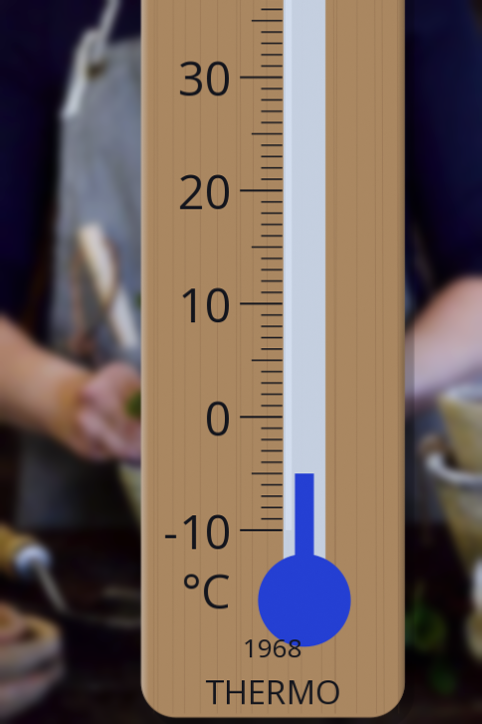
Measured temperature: -5 °C
